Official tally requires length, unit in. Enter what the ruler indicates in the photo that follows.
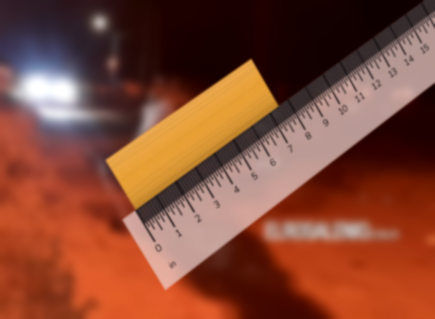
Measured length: 7.5 in
